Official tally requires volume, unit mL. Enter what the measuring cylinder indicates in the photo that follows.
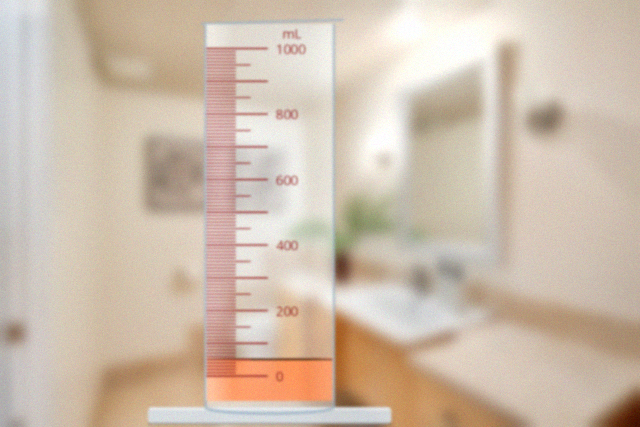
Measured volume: 50 mL
